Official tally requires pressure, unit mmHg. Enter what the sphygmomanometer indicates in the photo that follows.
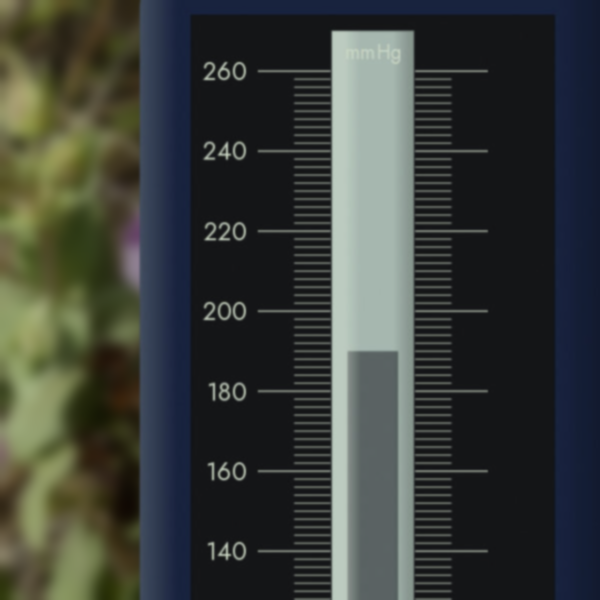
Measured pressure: 190 mmHg
